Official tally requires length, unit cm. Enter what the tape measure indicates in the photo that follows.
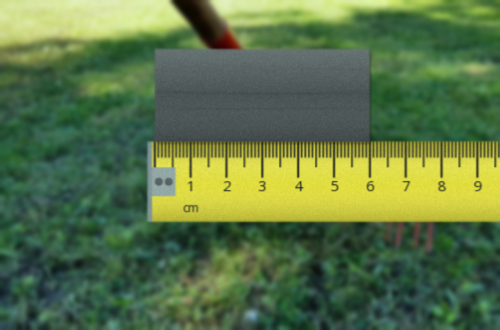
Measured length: 6 cm
